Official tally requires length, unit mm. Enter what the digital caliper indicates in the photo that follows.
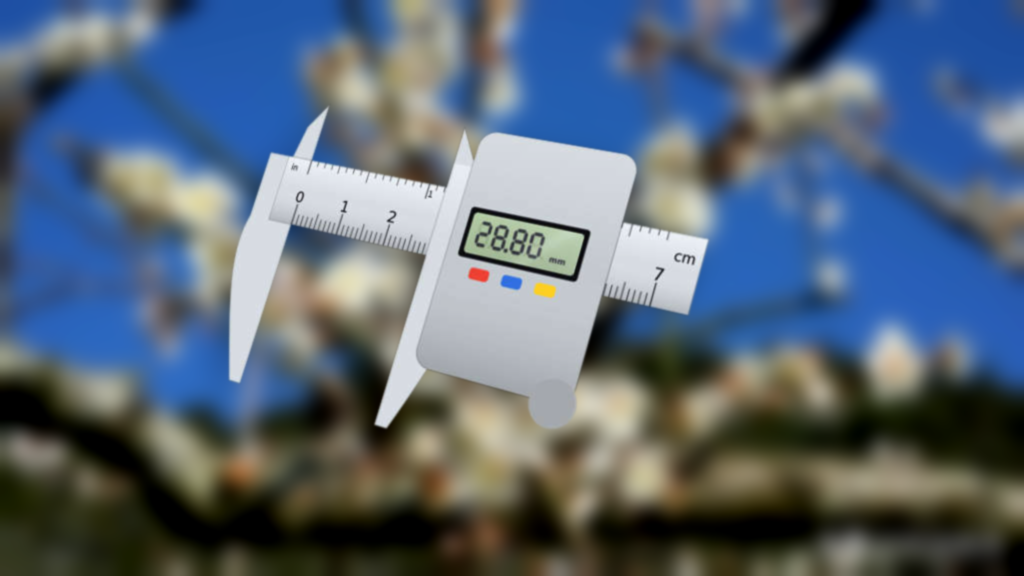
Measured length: 28.80 mm
